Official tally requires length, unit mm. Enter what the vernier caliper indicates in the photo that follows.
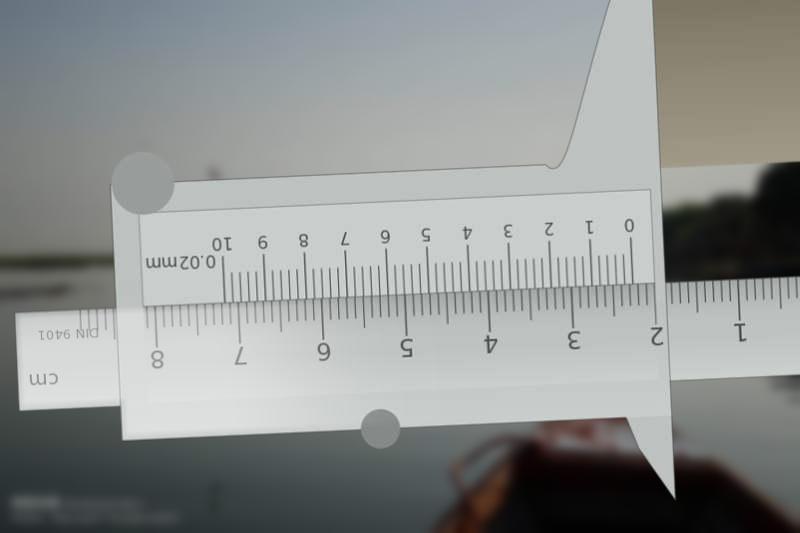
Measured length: 22.6 mm
